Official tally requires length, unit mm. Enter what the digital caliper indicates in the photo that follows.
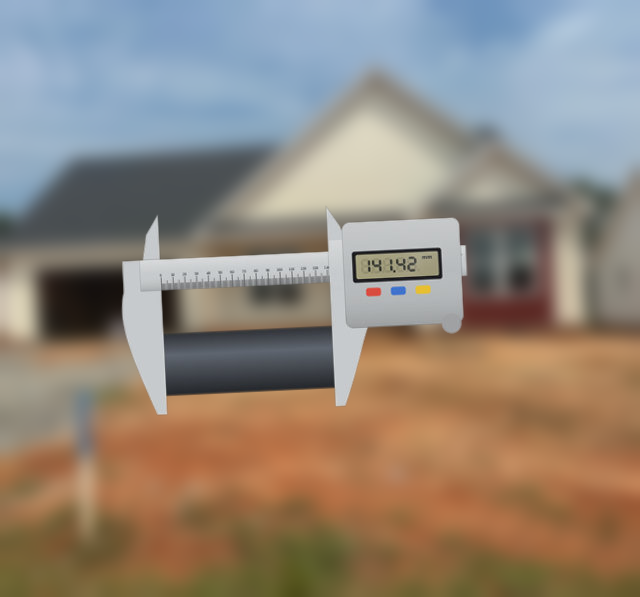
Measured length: 141.42 mm
